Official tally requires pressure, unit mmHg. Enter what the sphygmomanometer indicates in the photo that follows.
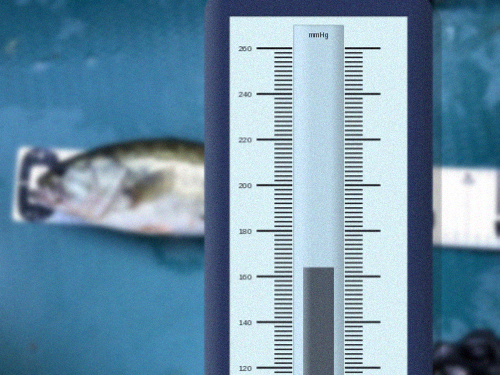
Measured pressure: 164 mmHg
